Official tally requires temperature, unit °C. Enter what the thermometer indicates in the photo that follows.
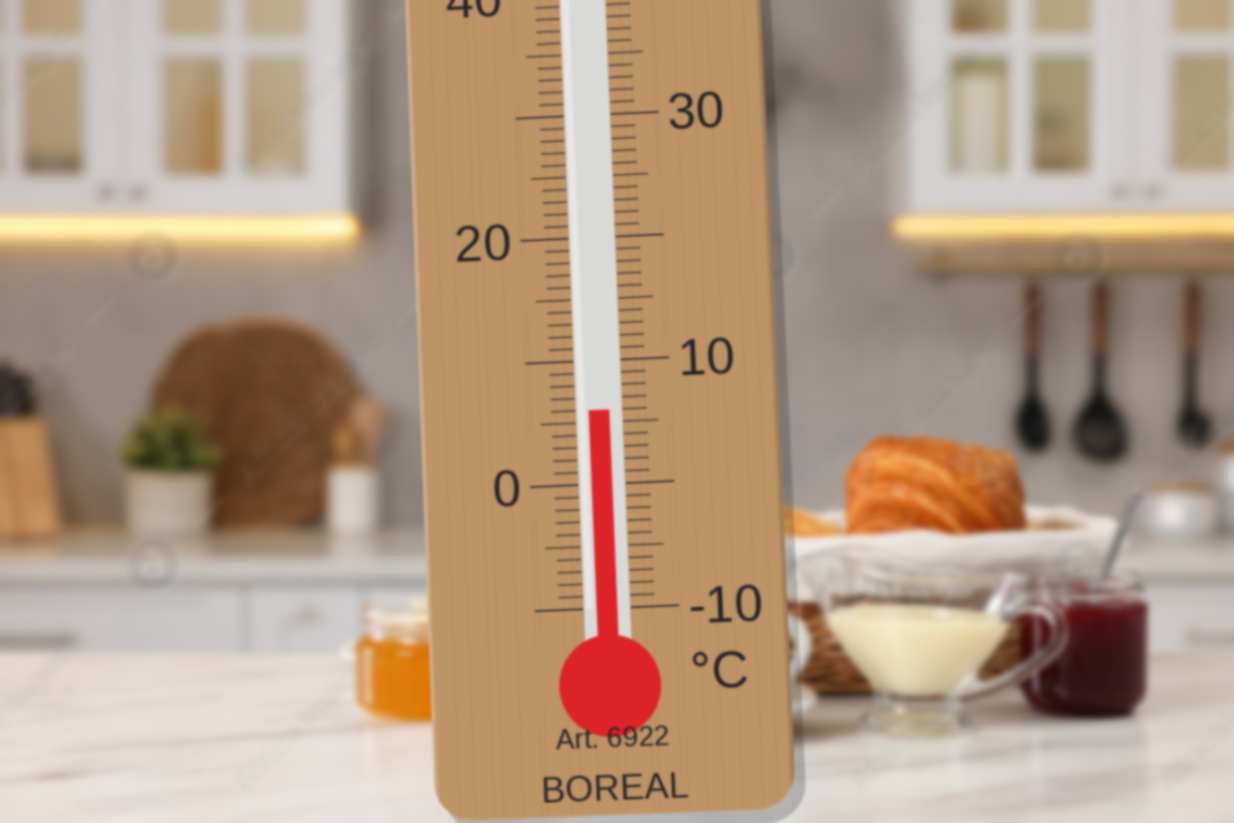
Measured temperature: 6 °C
